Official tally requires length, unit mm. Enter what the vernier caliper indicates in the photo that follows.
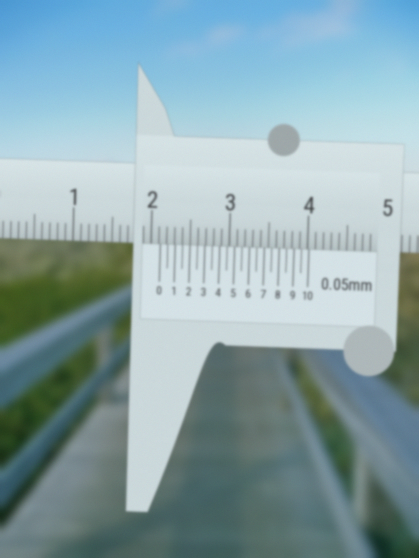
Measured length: 21.2 mm
